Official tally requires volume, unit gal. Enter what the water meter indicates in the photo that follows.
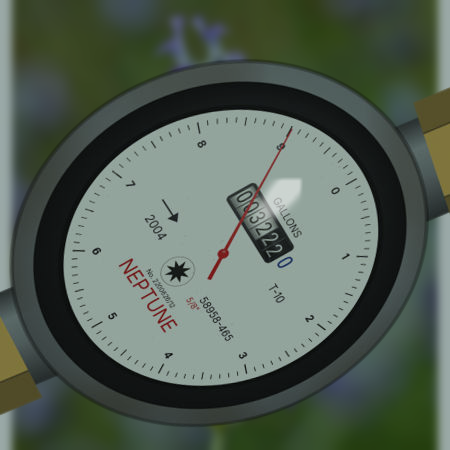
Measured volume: 32219.0 gal
